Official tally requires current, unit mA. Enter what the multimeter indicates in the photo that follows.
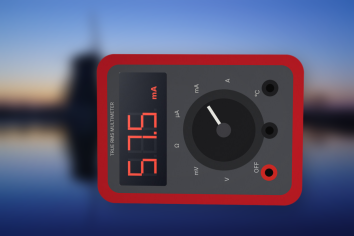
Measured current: 57.5 mA
